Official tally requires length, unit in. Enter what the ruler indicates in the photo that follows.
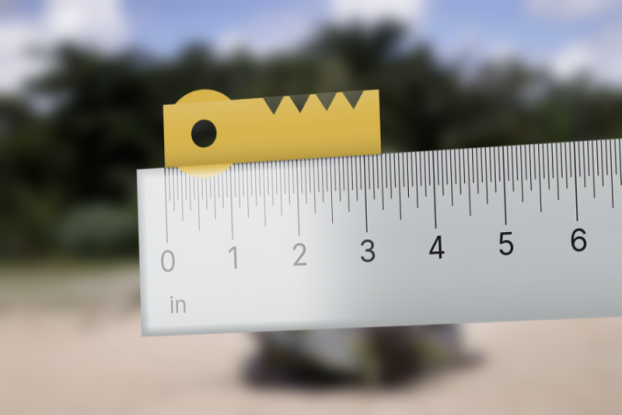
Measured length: 3.25 in
